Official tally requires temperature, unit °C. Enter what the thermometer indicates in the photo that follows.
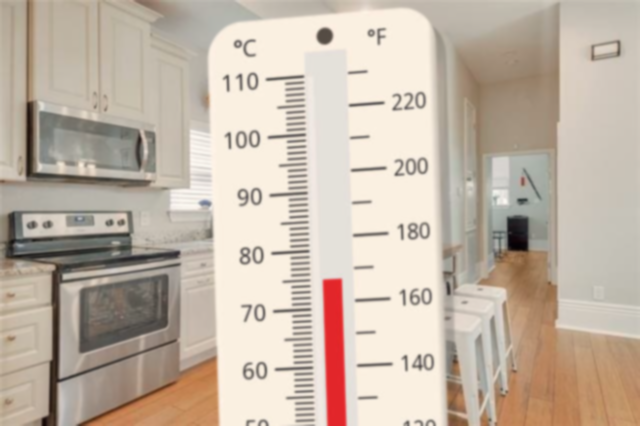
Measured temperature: 75 °C
